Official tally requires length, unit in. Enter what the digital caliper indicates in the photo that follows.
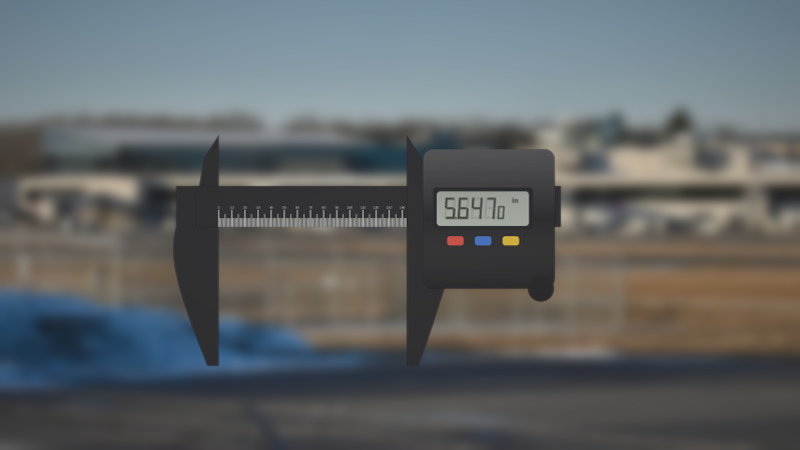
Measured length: 5.6470 in
